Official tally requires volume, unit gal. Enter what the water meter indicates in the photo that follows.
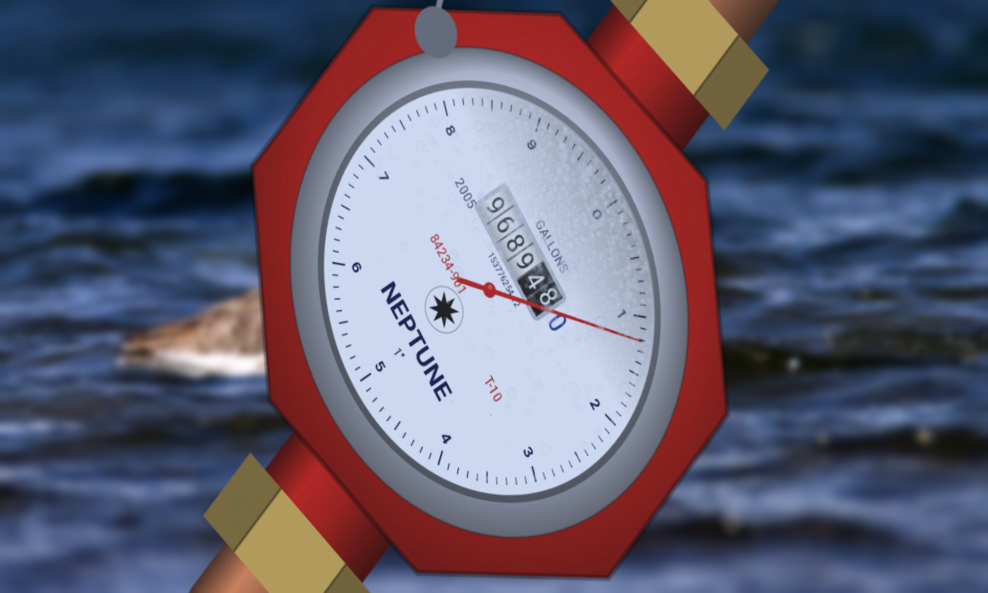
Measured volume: 9689481.2 gal
